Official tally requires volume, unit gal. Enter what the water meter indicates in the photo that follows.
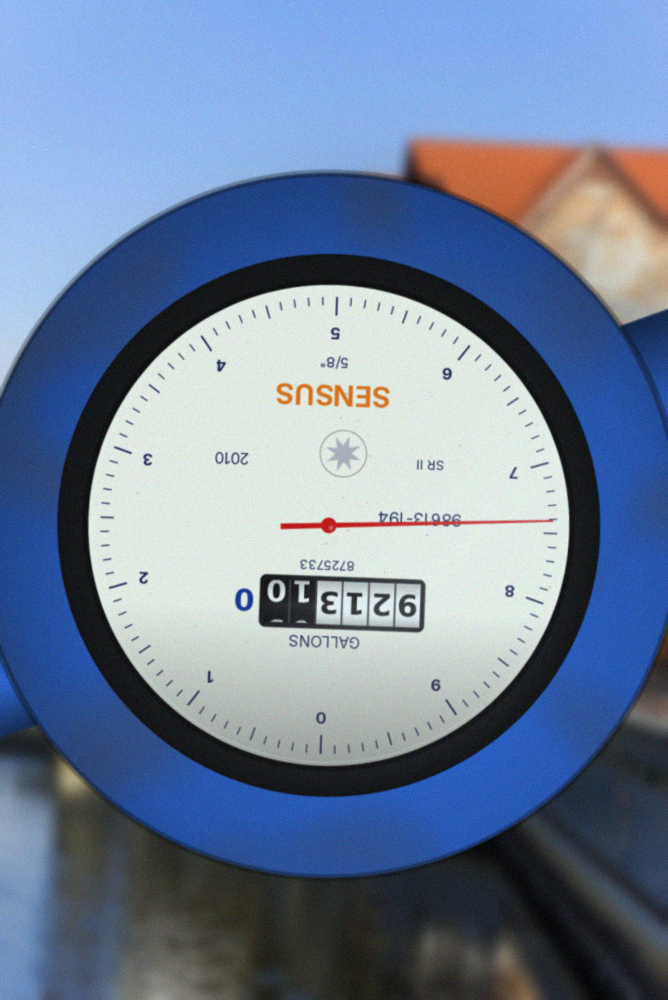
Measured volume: 9213097.4 gal
